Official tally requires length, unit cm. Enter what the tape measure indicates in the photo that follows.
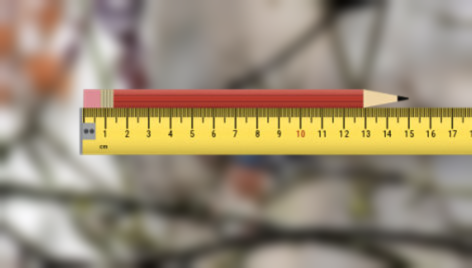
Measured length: 15 cm
